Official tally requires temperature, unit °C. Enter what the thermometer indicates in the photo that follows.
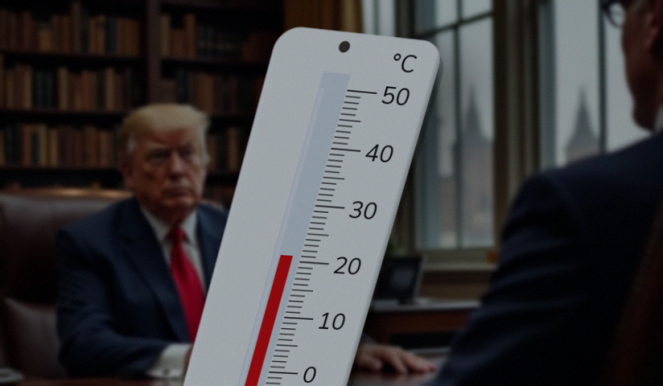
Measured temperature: 21 °C
